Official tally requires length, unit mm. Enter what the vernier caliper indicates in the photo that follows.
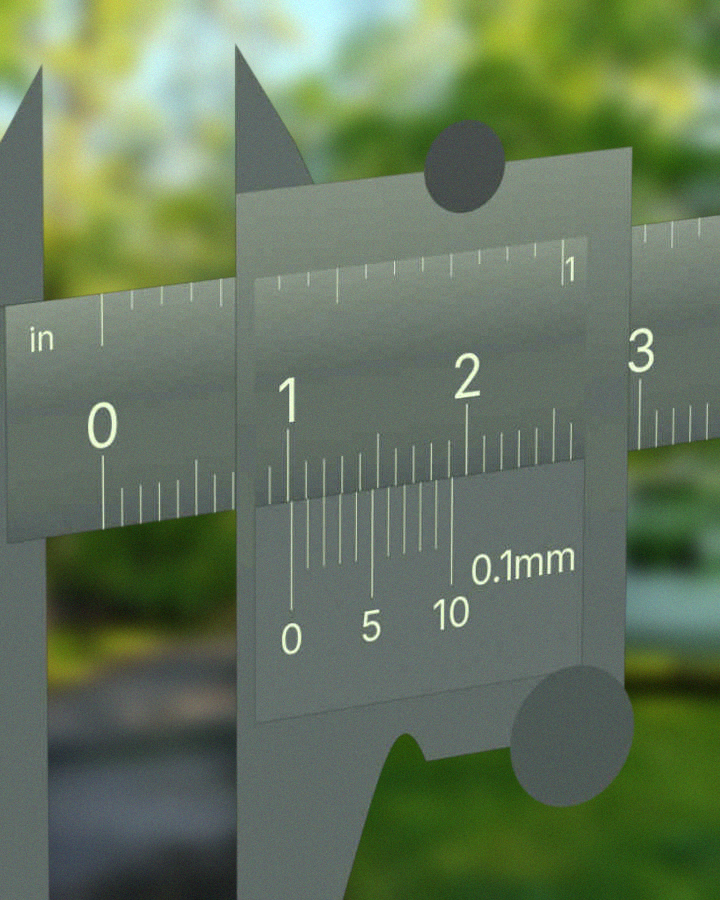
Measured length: 10.2 mm
